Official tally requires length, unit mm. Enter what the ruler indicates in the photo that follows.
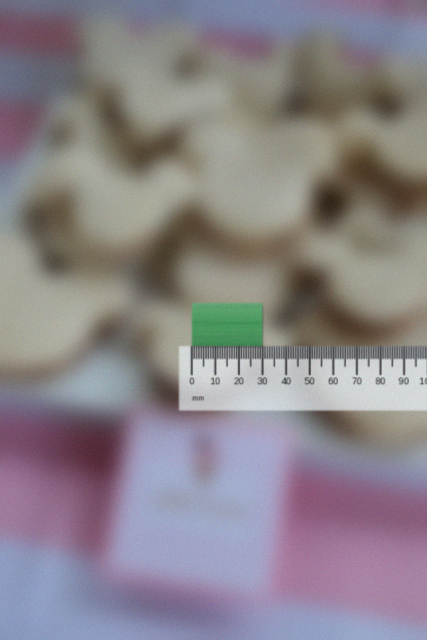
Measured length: 30 mm
